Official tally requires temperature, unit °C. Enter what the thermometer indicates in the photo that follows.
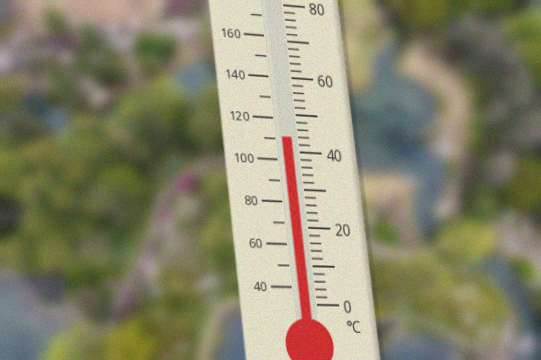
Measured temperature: 44 °C
